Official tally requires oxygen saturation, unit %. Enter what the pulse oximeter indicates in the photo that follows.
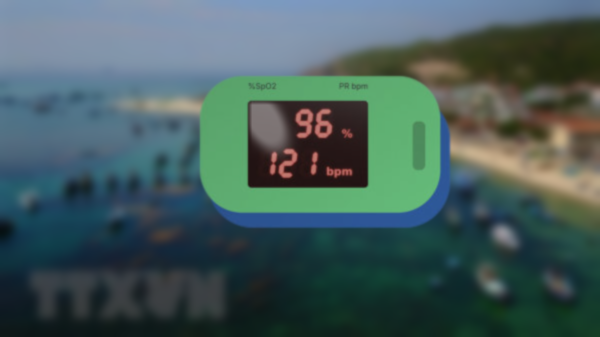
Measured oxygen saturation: 96 %
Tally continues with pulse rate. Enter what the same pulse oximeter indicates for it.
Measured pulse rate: 121 bpm
